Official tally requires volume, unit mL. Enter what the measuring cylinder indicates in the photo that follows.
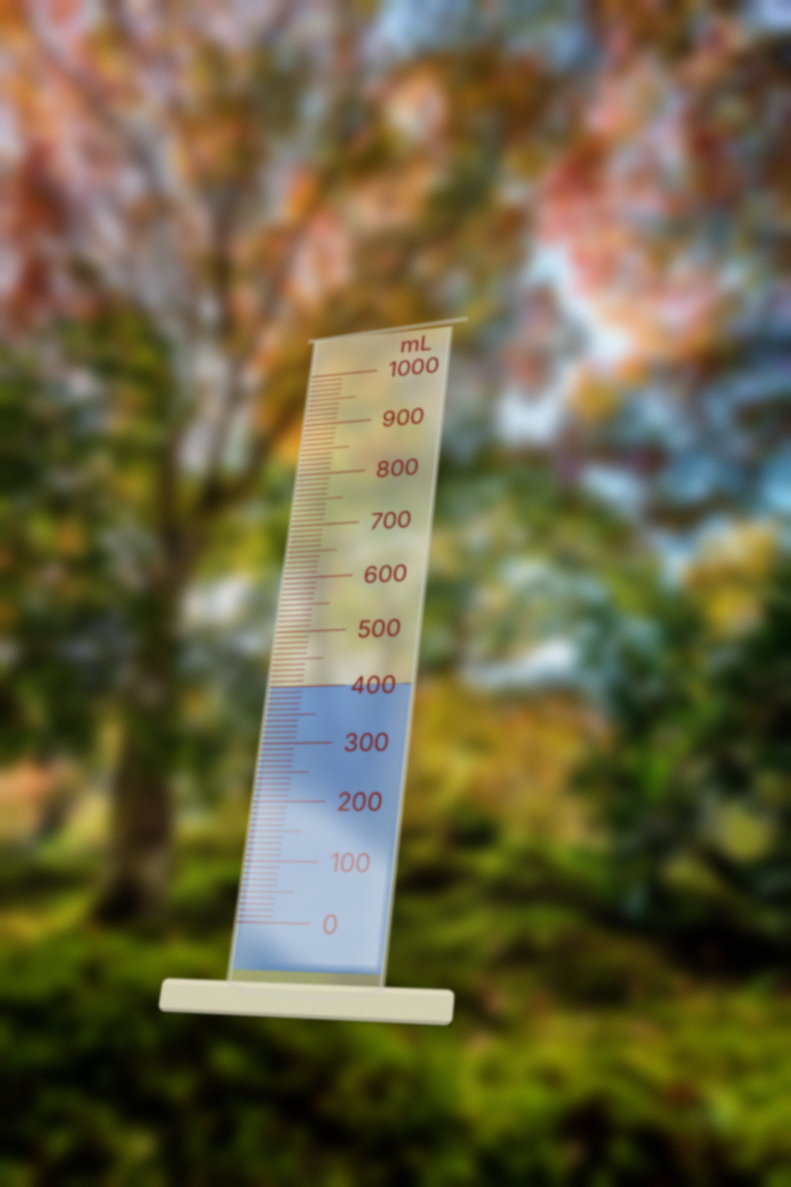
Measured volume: 400 mL
